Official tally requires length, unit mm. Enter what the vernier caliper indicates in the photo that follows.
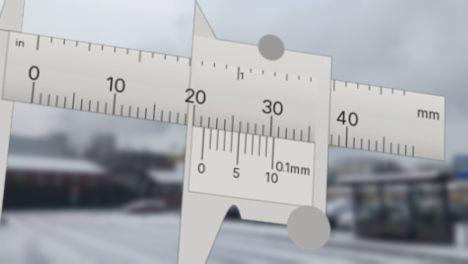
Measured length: 21.4 mm
